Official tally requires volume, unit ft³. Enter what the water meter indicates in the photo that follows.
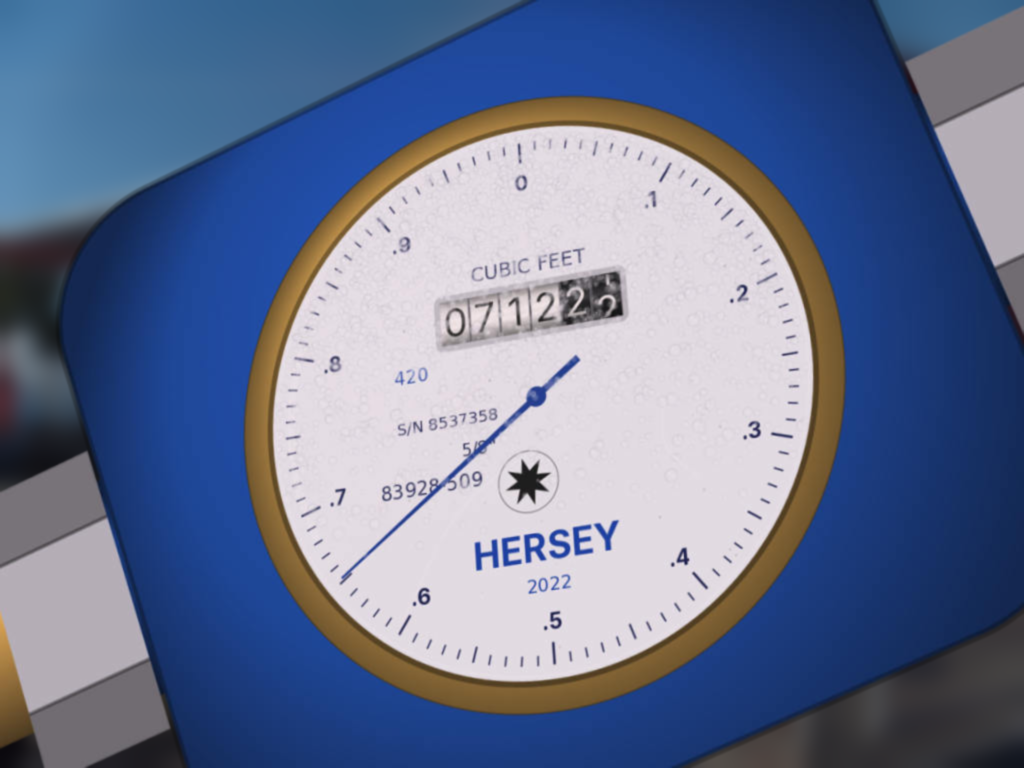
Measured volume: 71221.65 ft³
